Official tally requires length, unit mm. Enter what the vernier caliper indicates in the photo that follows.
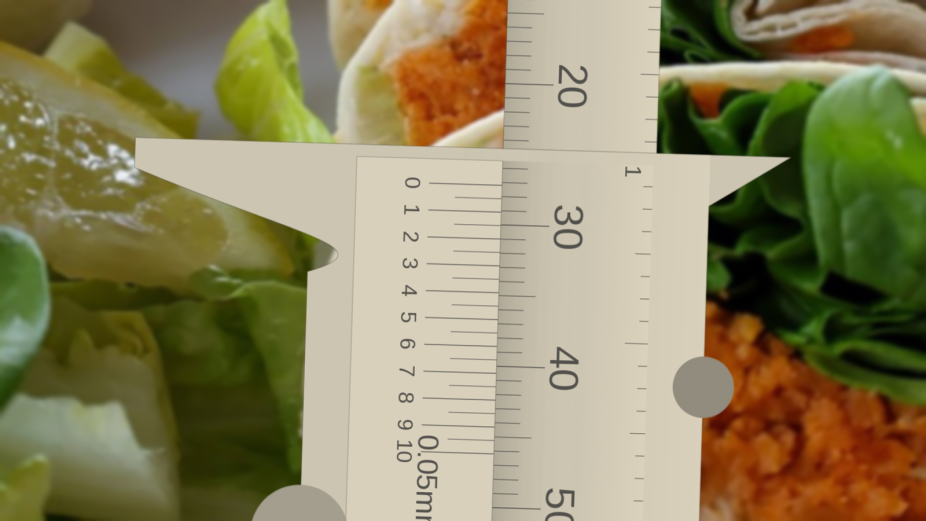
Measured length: 27.2 mm
